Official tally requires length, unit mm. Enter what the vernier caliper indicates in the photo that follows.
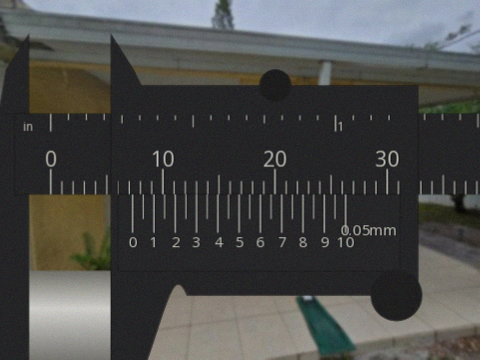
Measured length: 7.3 mm
